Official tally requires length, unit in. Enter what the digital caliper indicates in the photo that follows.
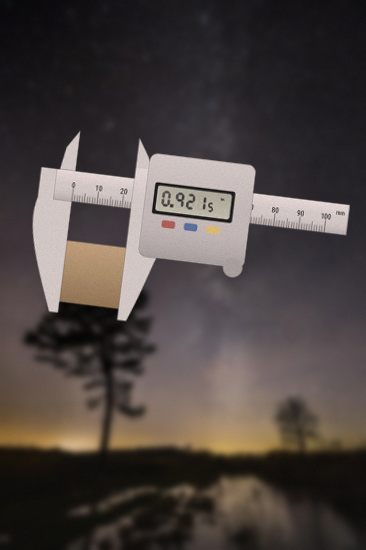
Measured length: 0.9215 in
